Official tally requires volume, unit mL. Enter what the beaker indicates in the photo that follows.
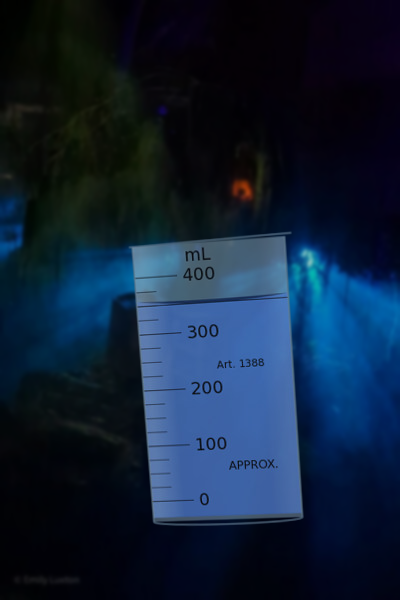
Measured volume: 350 mL
